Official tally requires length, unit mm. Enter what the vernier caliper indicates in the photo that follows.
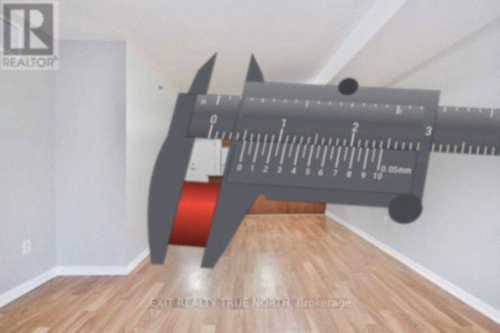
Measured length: 5.2 mm
